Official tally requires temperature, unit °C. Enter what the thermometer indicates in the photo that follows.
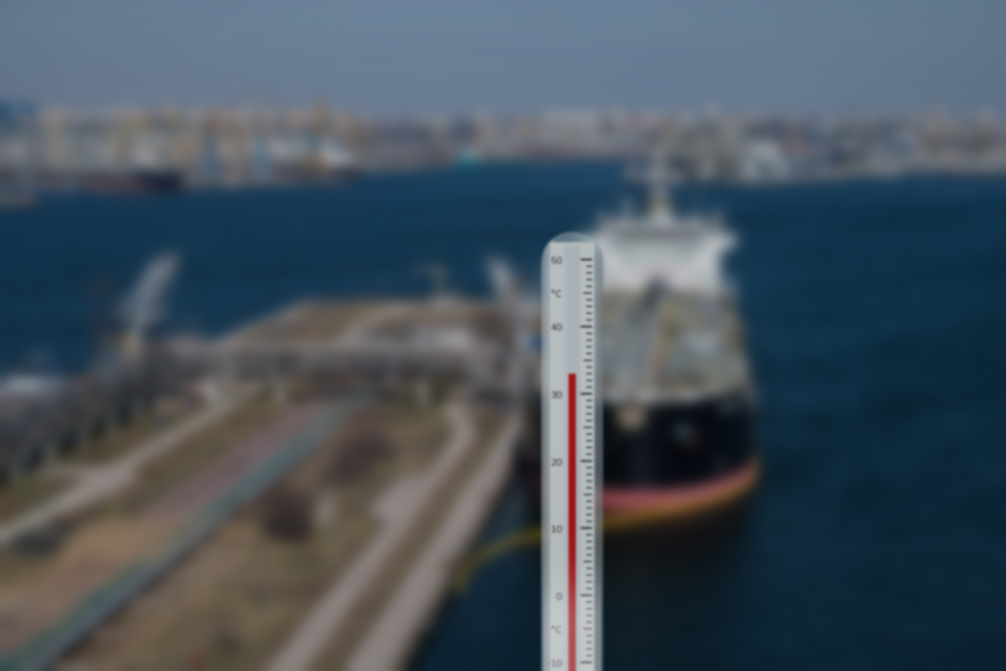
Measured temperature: 33 °C
